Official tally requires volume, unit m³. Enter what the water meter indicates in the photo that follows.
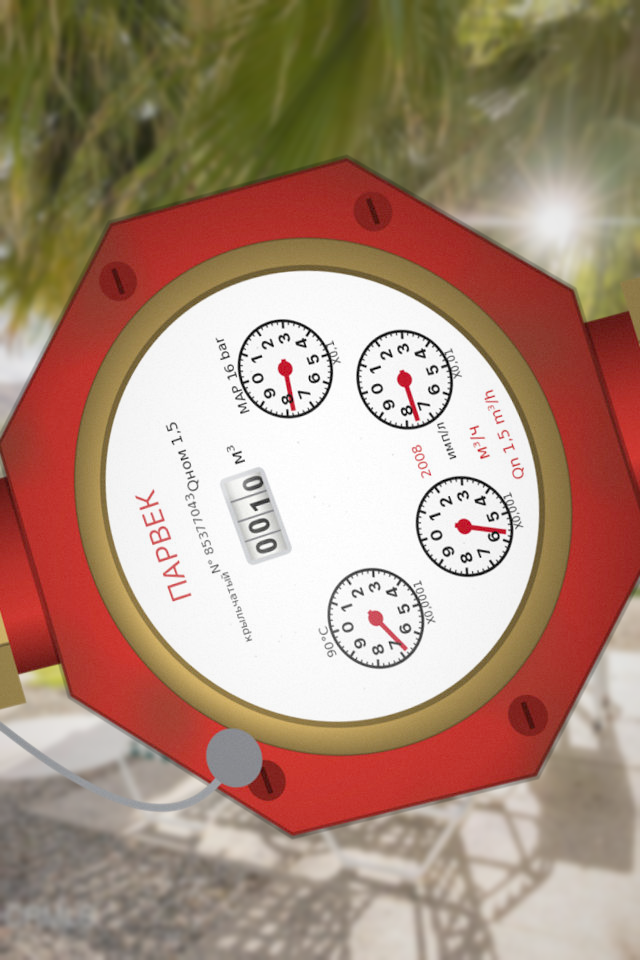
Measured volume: 9.7756 m³
